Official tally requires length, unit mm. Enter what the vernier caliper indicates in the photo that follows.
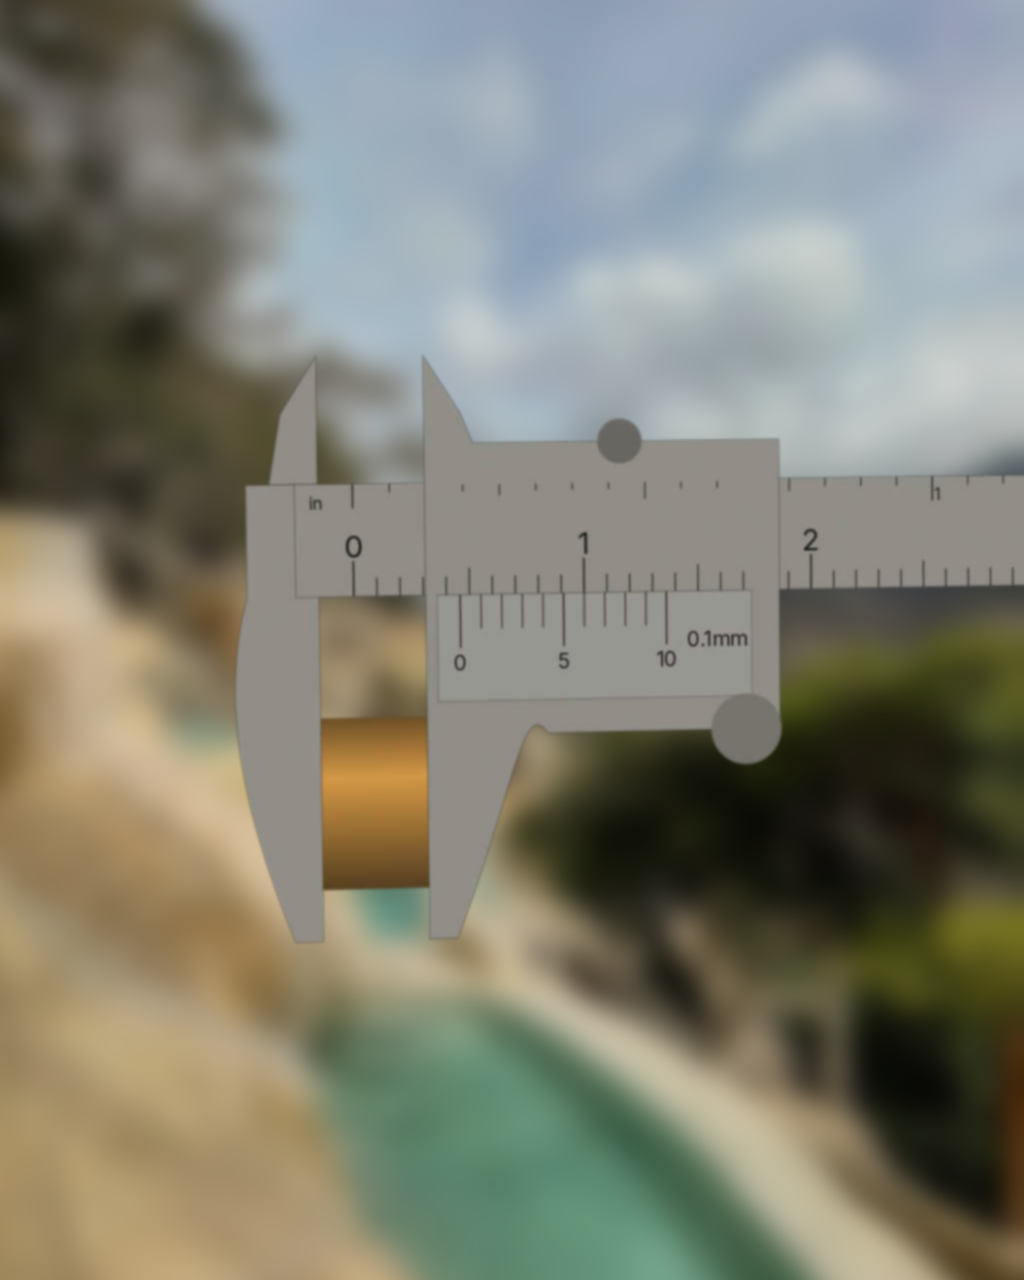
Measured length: 4.6 mm
